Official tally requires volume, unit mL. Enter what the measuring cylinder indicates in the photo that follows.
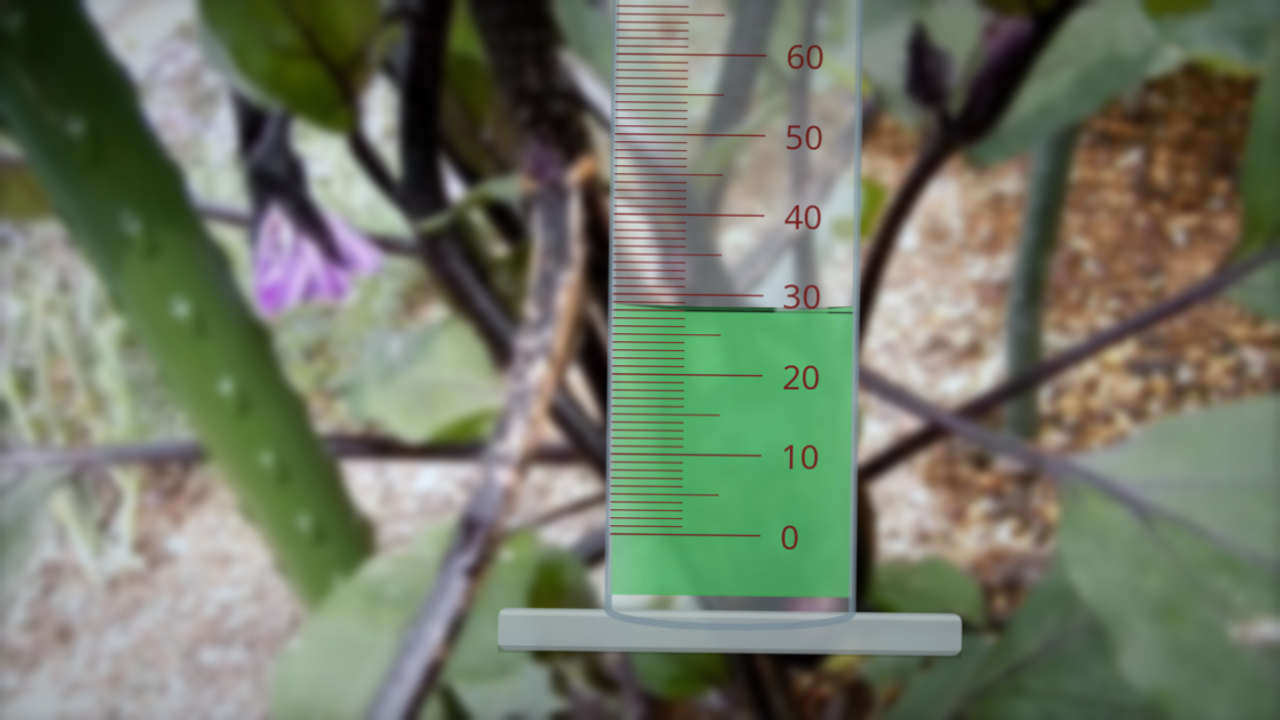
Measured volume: 28 mL
